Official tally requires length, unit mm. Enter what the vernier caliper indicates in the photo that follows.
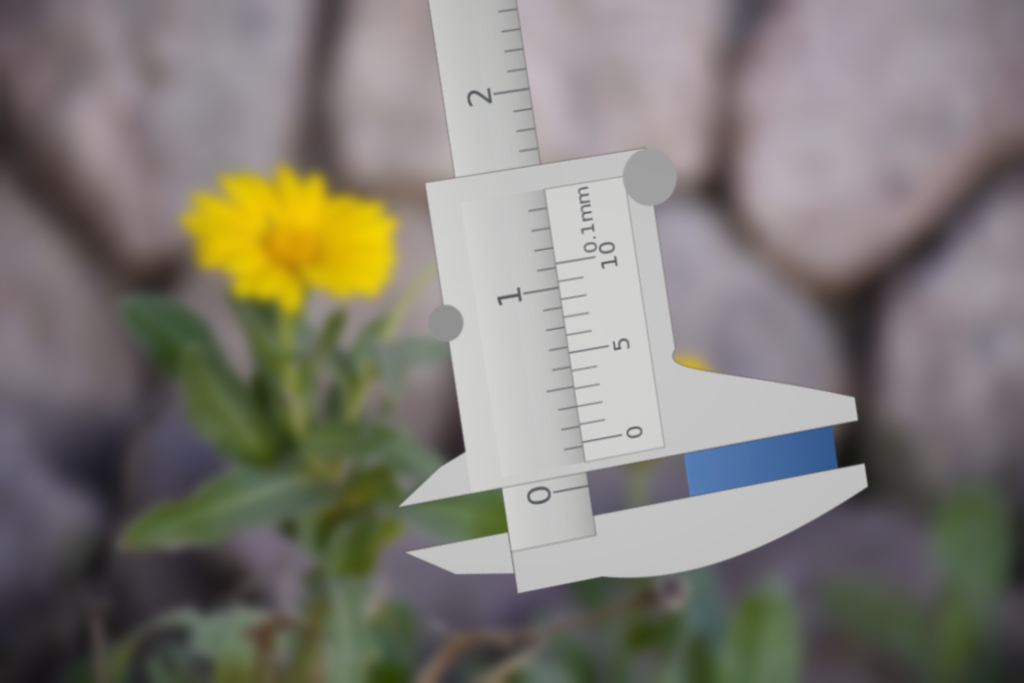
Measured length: 2.2 mm
